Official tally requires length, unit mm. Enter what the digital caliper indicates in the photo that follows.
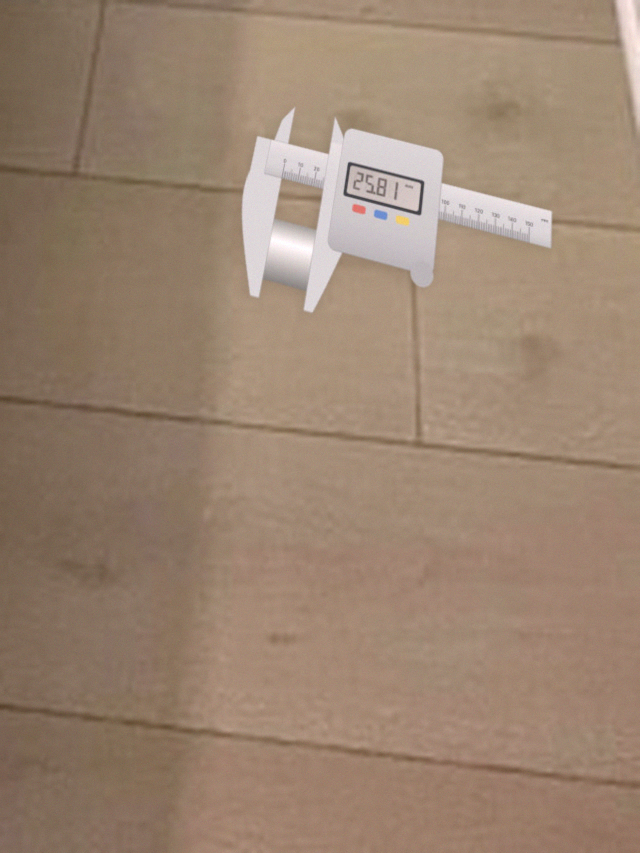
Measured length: 25.81 mm
